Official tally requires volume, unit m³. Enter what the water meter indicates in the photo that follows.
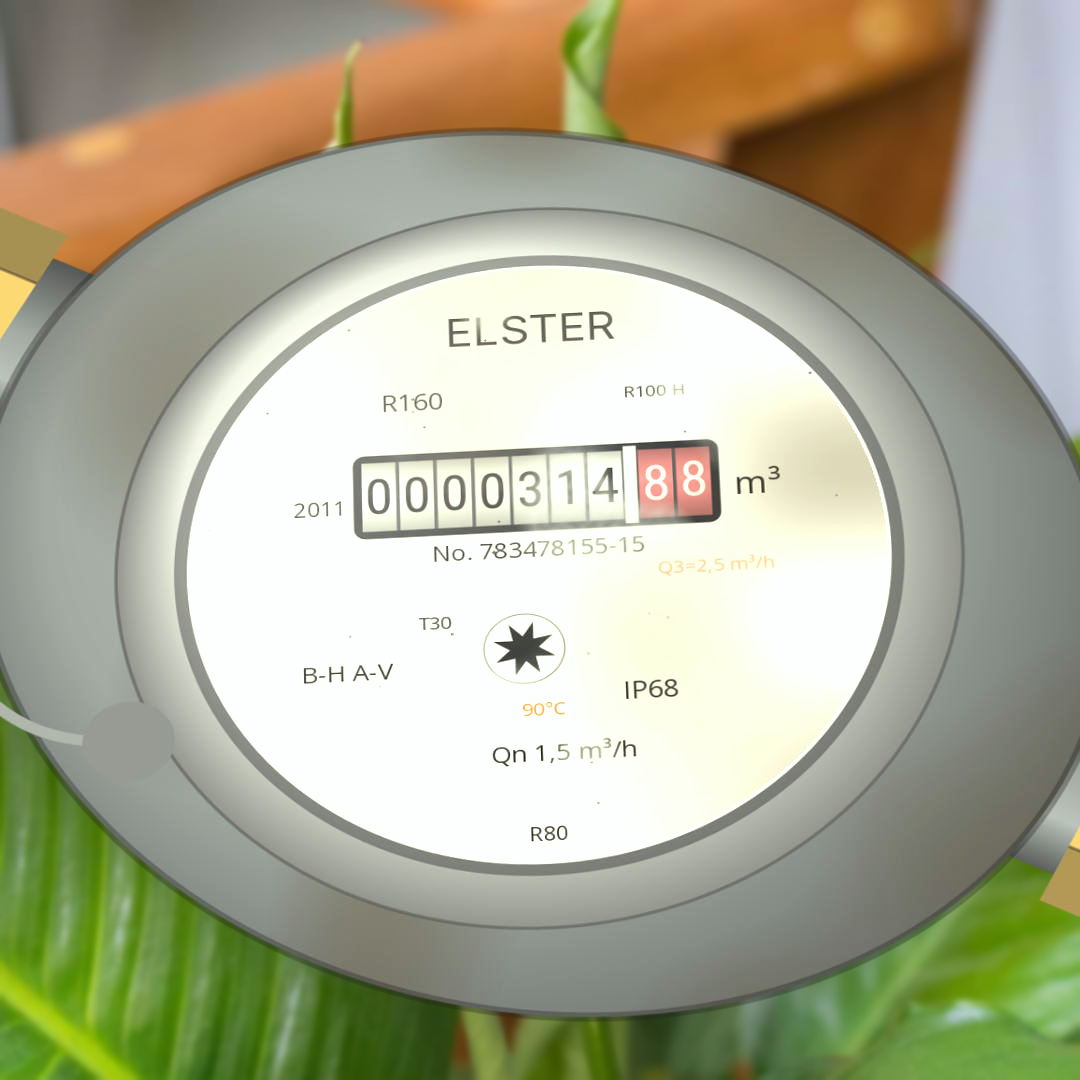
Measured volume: 314.88 m³
